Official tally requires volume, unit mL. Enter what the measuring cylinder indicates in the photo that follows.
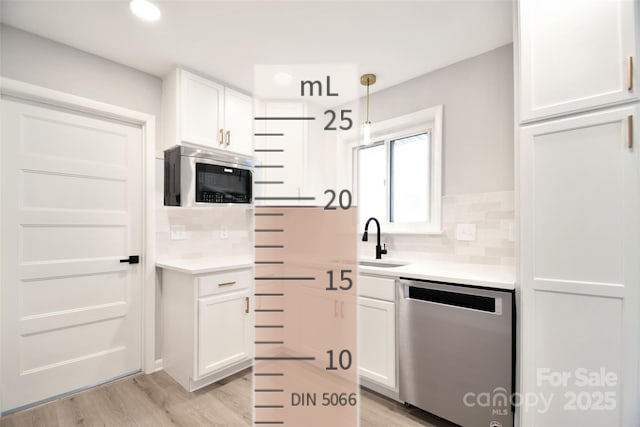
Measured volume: 19.5 mL
